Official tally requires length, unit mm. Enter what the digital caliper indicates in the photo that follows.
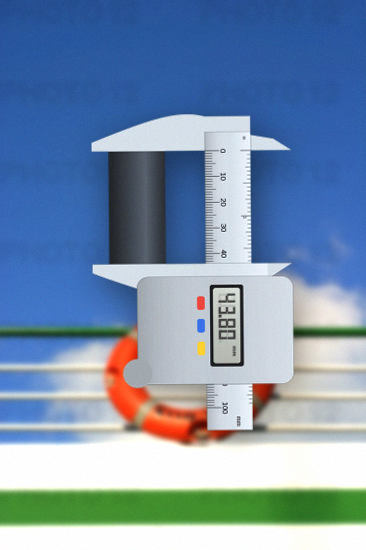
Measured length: 43.80 mm
